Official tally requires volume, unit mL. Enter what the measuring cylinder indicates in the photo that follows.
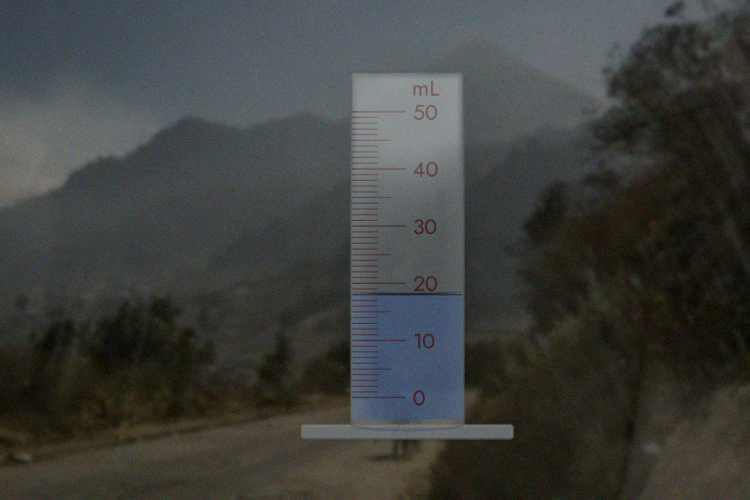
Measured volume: 18 mL
